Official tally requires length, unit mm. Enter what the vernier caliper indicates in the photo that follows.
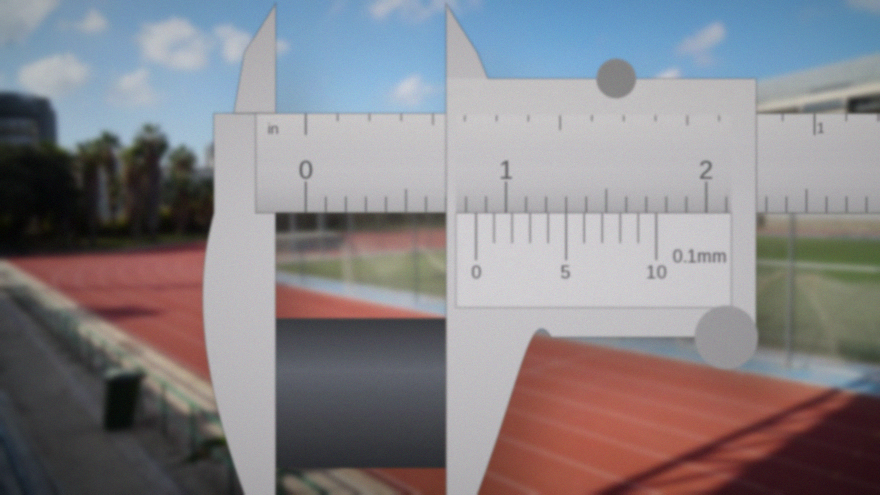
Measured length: 8.5 mm
